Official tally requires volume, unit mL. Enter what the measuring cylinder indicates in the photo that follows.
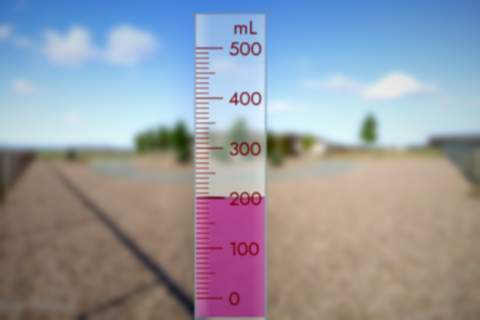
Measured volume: 200 mL
